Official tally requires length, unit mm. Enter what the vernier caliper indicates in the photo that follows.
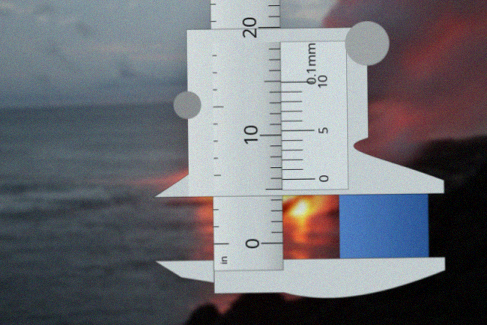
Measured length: 5.9 mm
